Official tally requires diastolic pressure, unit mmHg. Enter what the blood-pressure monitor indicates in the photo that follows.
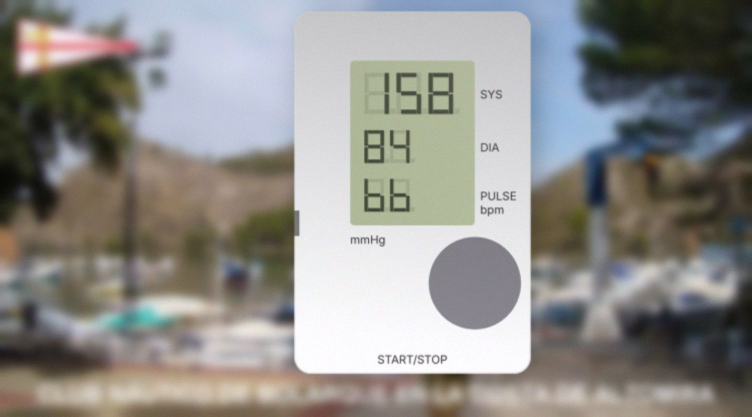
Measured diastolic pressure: 84 mmHg
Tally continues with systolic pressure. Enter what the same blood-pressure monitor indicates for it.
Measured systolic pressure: 158 mmHg
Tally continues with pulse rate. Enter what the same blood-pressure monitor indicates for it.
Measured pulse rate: 66 bpm
